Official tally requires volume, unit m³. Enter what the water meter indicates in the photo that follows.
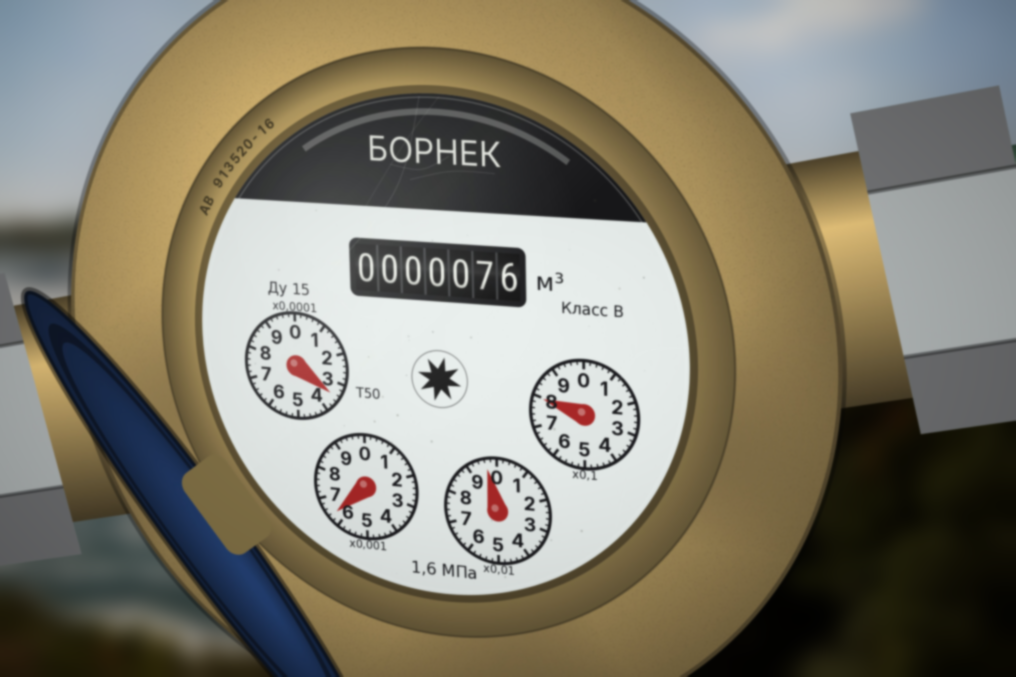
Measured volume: 76.7963 m³
